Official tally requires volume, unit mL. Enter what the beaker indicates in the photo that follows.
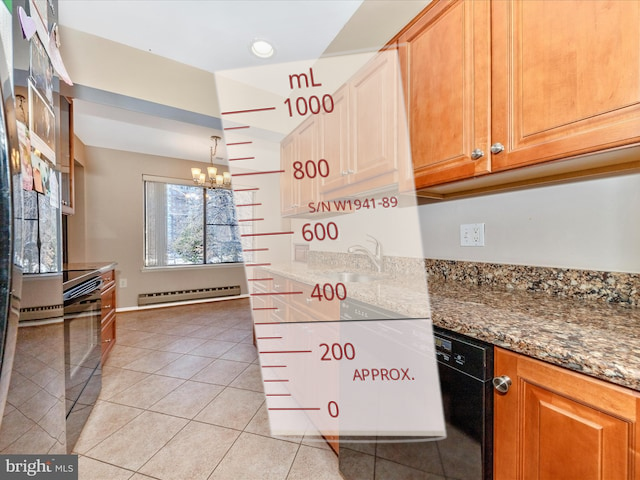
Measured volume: 300 mL
